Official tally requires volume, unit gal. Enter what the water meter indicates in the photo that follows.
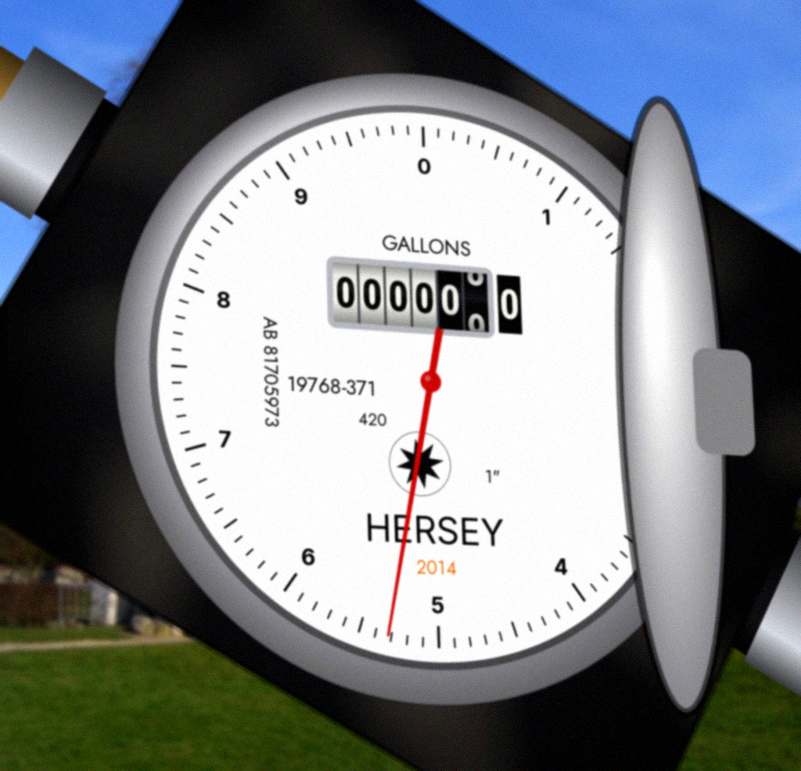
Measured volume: 85.3 gal
